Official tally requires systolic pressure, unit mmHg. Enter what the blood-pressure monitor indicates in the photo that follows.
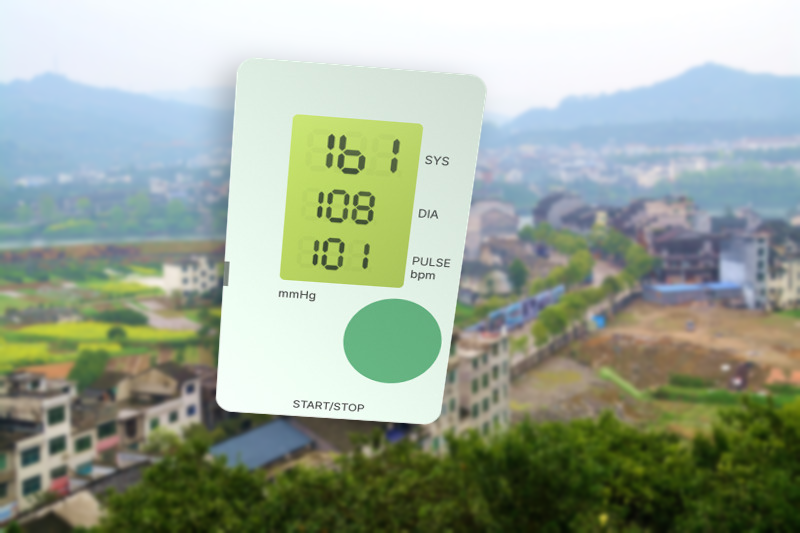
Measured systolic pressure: 161 mmHg
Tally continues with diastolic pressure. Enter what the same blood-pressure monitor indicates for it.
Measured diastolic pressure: 108 mmHg
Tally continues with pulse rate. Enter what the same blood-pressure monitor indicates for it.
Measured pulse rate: 101 bpm
